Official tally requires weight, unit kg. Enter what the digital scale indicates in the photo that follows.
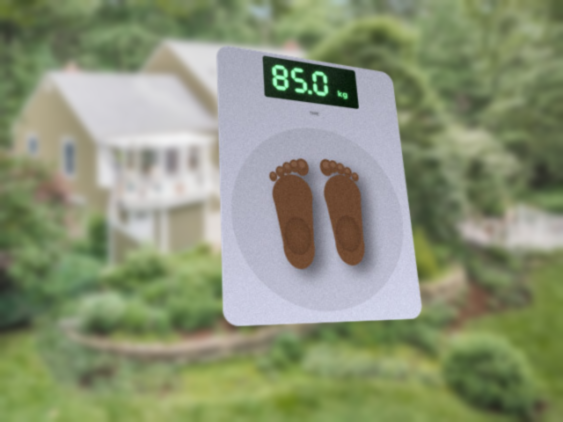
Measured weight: 85.0 kg
